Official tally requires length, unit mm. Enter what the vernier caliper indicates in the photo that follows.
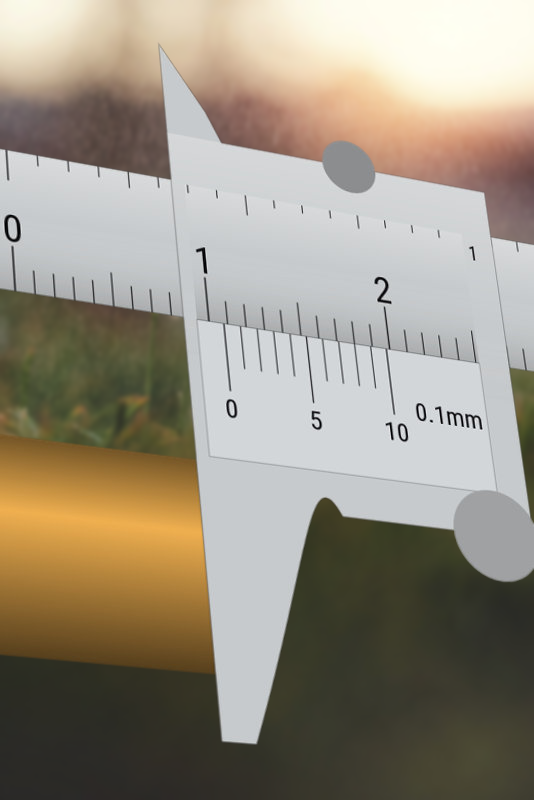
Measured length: 10.8 mm
